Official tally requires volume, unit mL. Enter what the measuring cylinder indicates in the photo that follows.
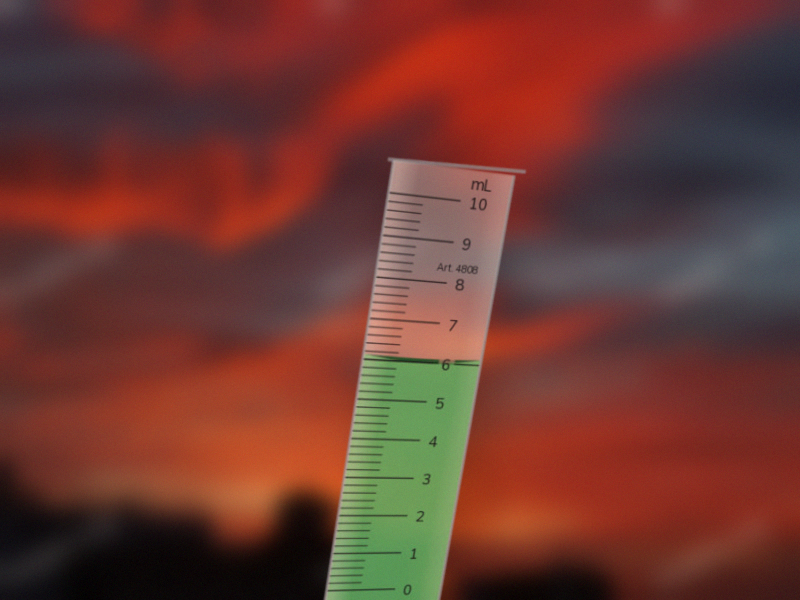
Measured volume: 6 mL
